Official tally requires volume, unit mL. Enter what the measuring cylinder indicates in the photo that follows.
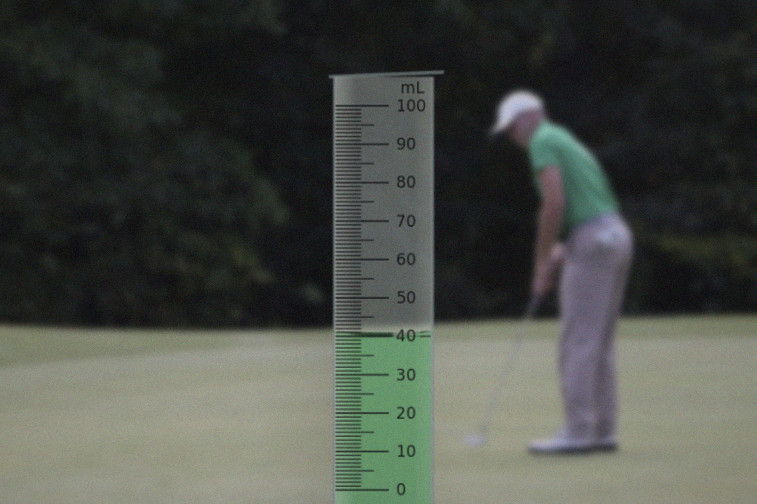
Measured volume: 40 mL
